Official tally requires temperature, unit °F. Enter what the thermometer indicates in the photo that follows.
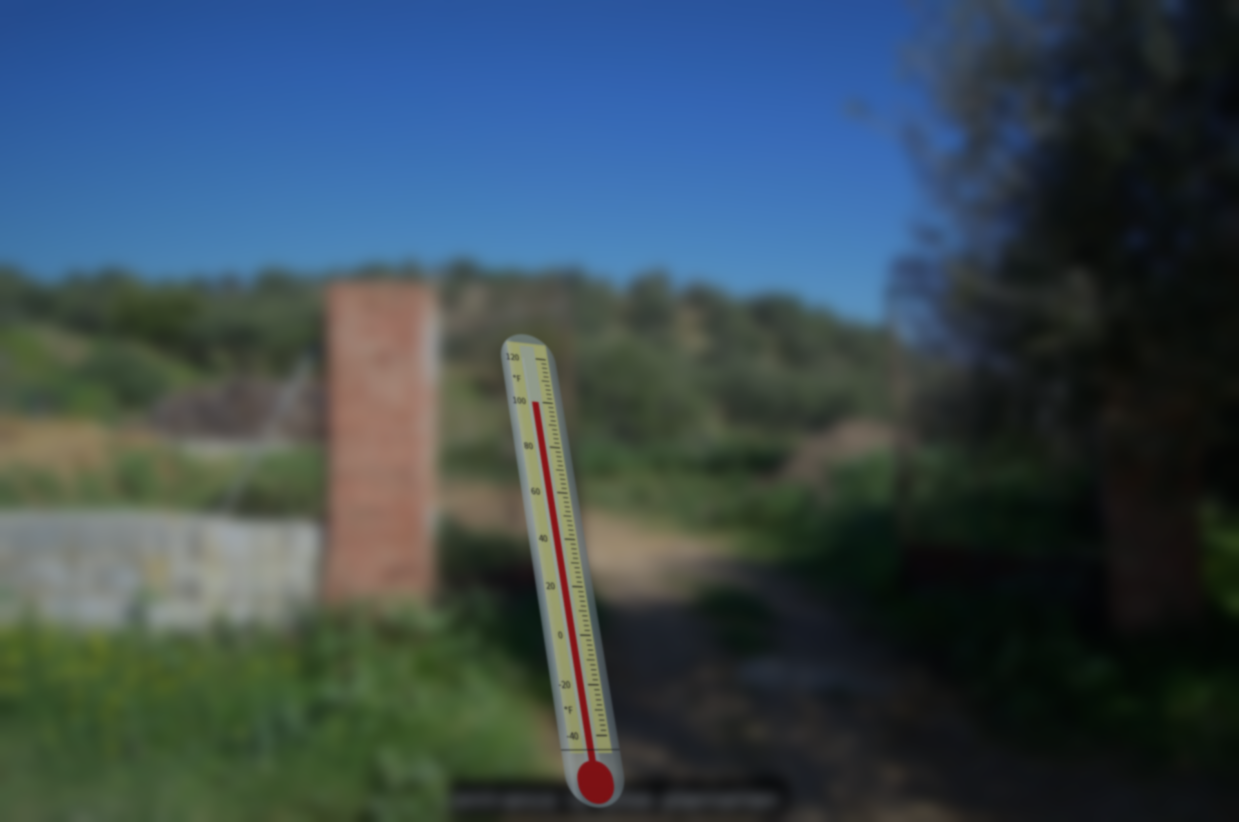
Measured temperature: 100 °F
